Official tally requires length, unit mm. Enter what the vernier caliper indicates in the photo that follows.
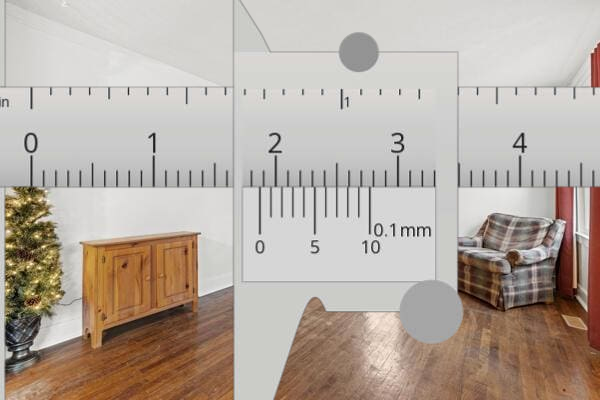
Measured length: 18.7 mm
